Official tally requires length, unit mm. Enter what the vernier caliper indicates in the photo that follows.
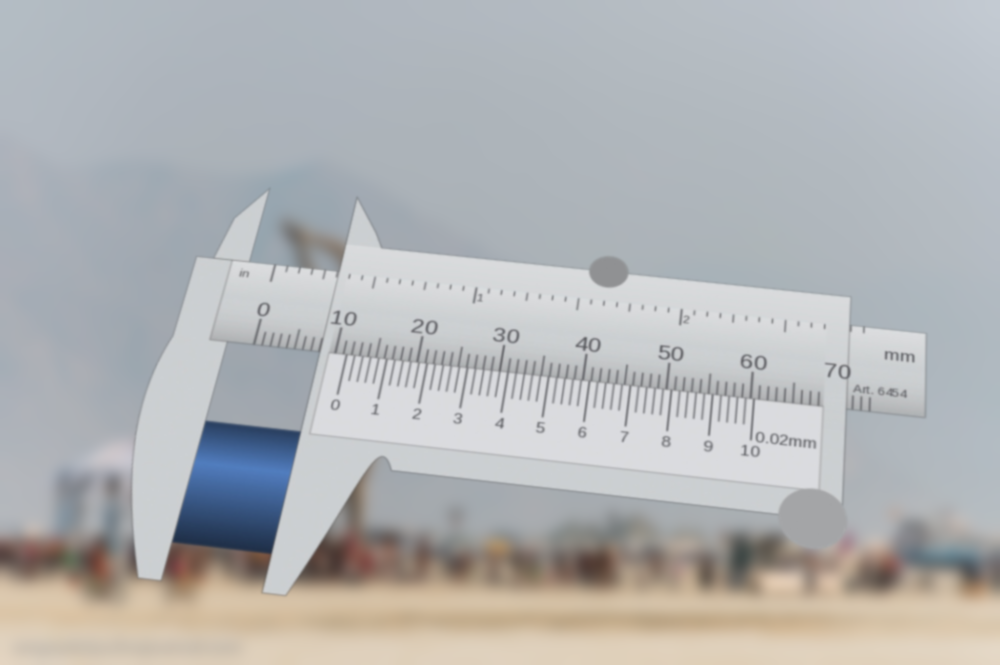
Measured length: 11.4 mm
